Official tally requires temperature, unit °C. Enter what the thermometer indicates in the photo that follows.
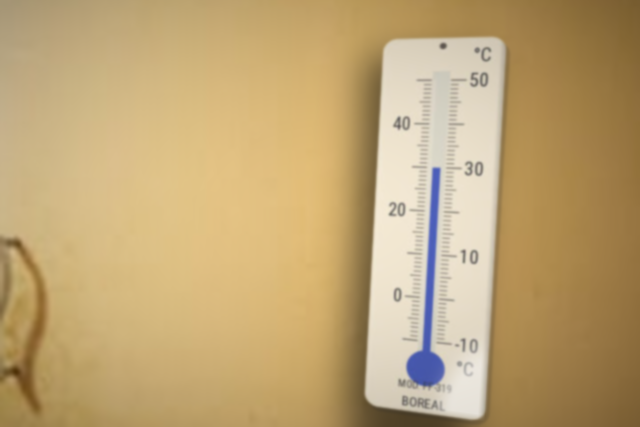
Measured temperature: 30 °C
